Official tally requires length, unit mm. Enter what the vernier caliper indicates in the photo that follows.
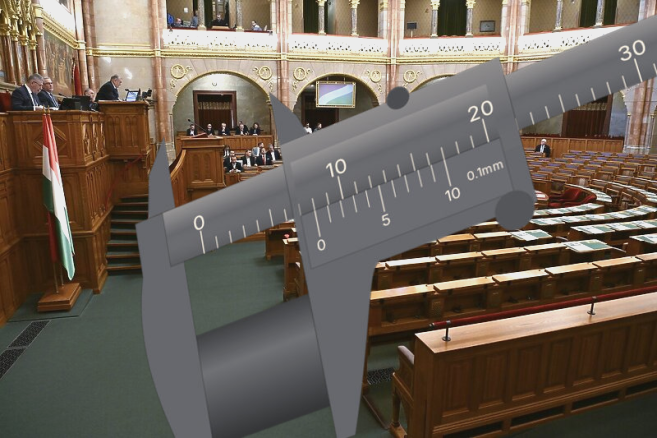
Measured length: 8.0 mm
